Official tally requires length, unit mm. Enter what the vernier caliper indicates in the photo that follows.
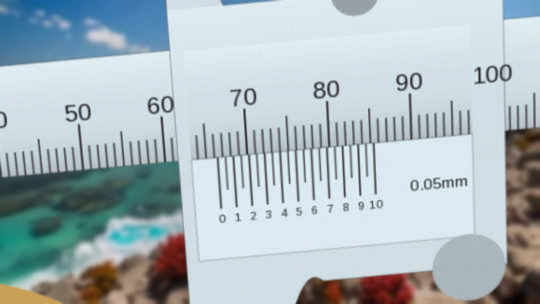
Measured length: 66.4 mm
